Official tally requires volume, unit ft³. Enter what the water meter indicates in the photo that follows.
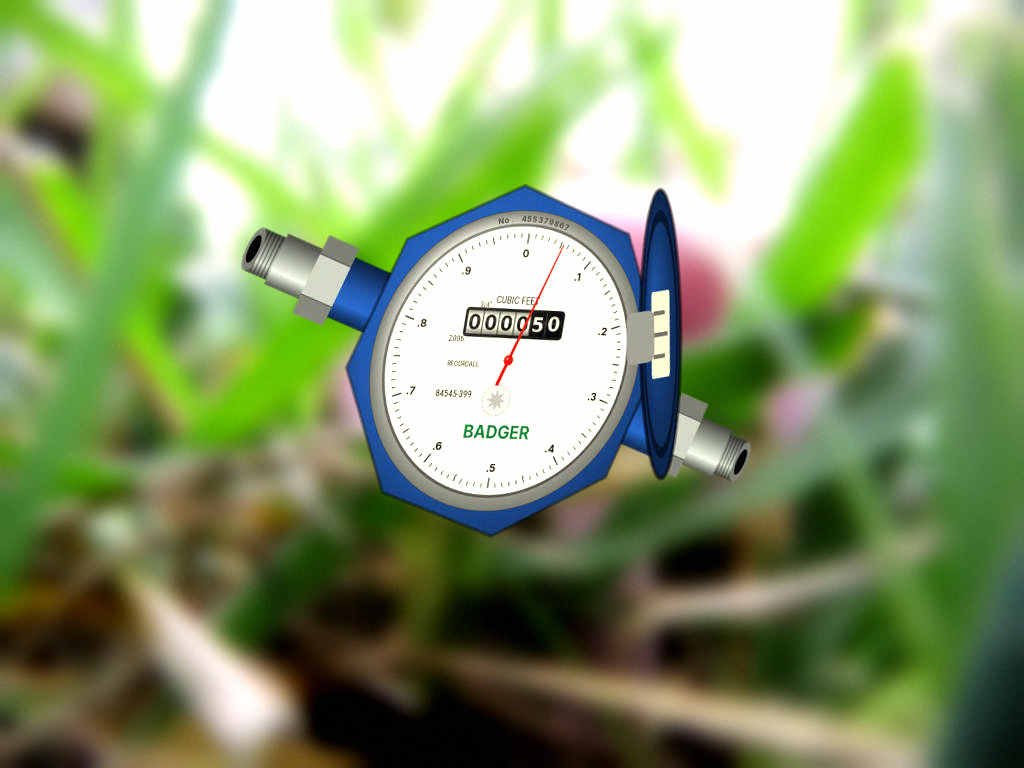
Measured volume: 50.05 ft³
